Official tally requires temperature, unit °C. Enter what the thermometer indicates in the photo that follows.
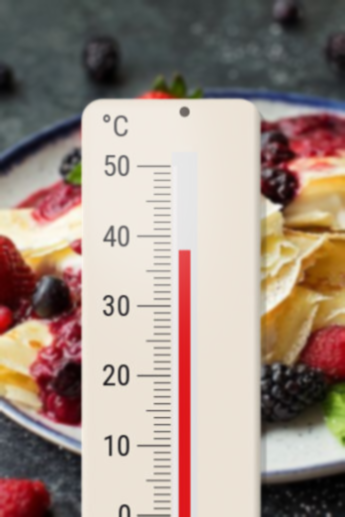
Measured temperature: 38 °C
